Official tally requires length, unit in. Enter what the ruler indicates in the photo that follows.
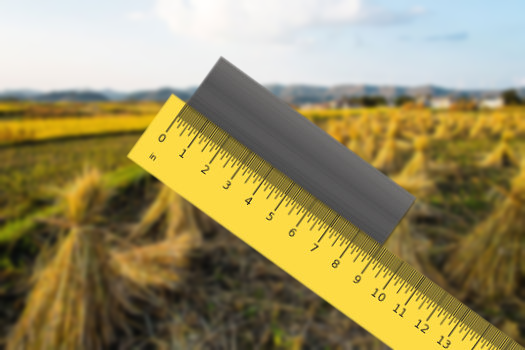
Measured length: 9 in
